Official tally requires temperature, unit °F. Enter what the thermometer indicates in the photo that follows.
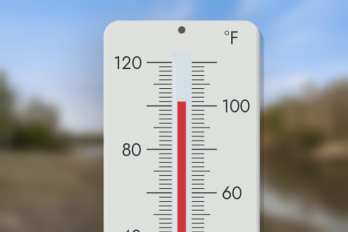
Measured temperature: 102 °F
